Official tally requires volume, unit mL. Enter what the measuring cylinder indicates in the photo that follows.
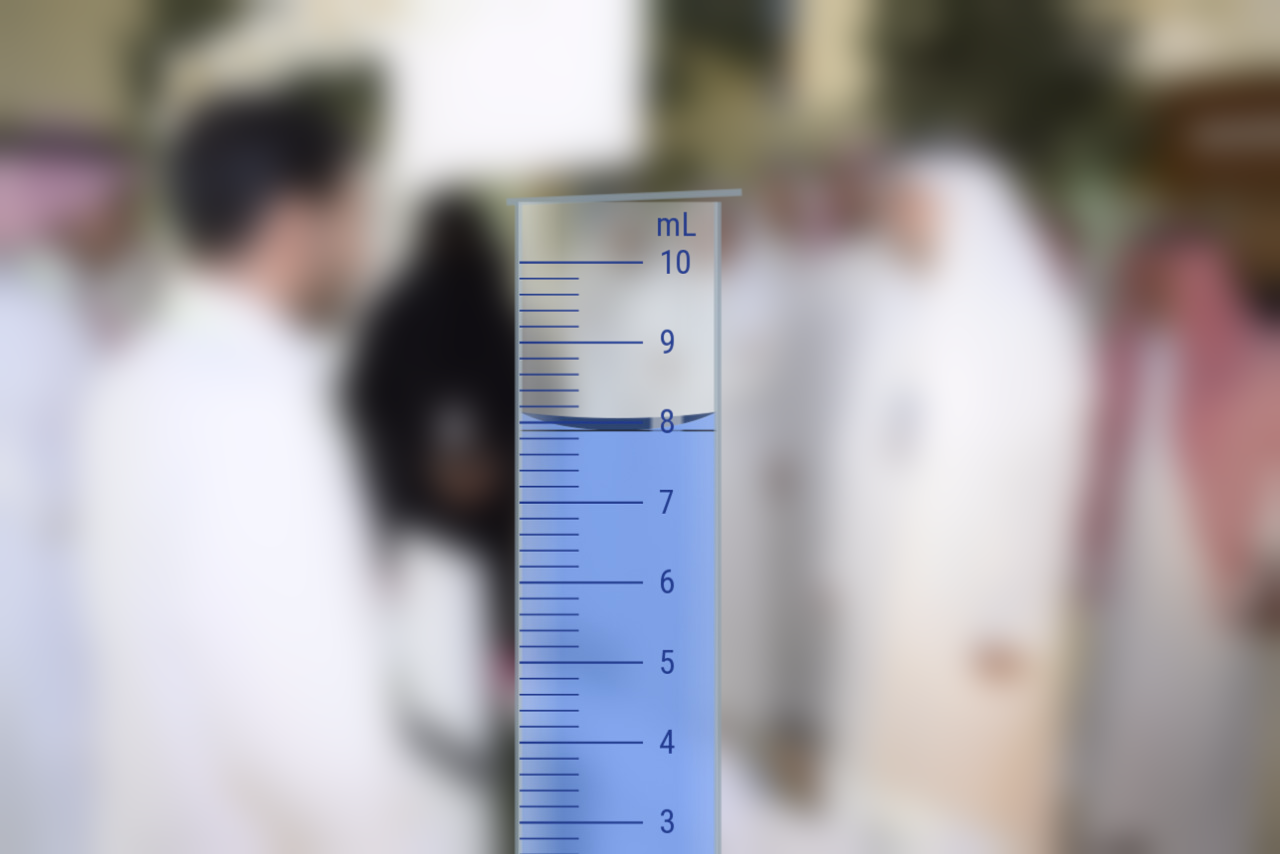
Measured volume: 7.9 mL
